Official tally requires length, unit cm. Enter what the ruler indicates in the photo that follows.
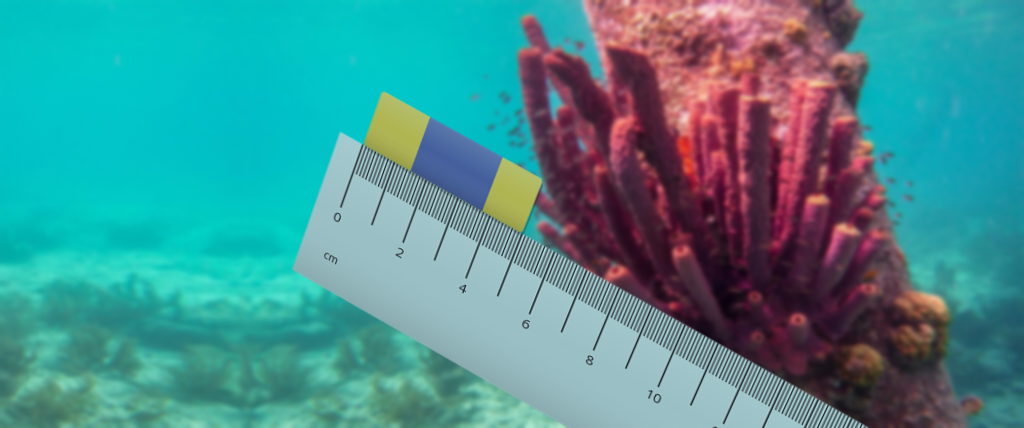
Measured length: 5 cm
